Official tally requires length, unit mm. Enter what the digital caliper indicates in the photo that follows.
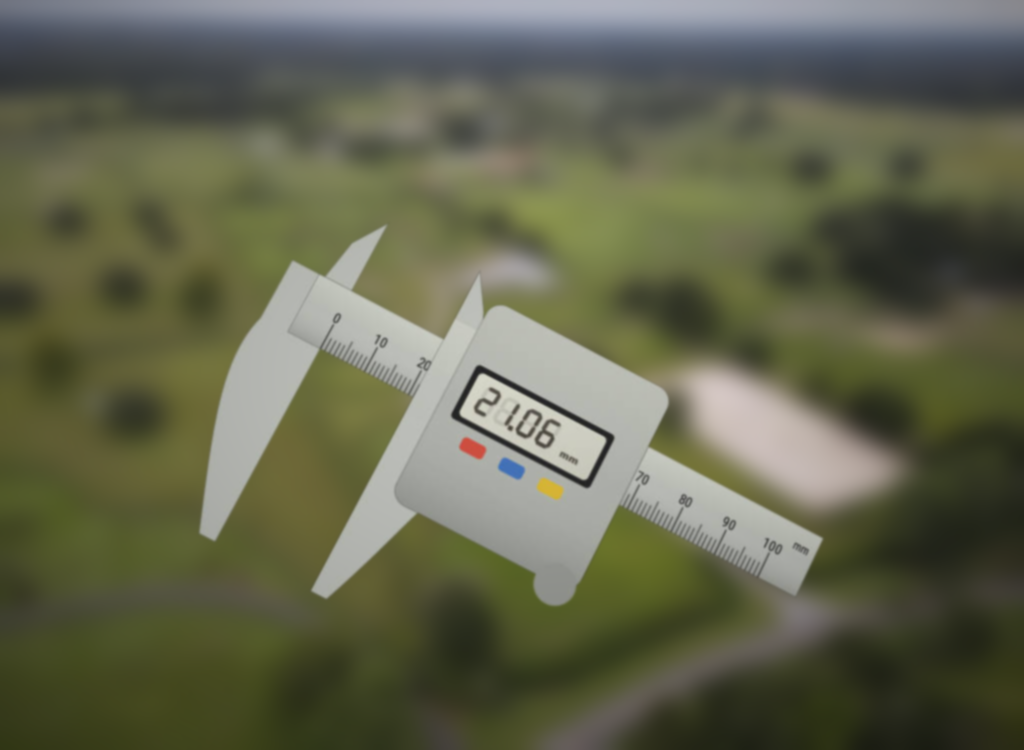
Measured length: 21.06 mm
